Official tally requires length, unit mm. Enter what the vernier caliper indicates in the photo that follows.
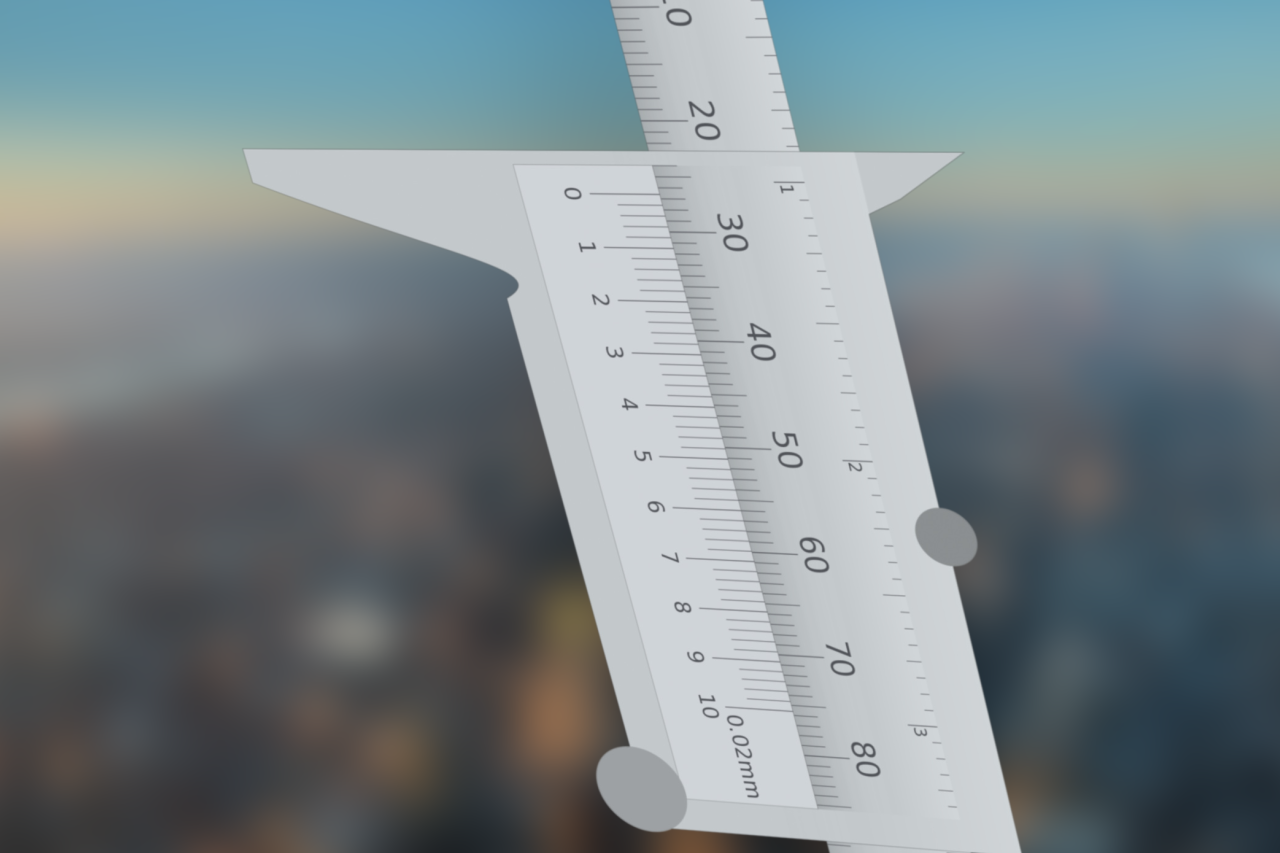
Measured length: 26.6 mm
